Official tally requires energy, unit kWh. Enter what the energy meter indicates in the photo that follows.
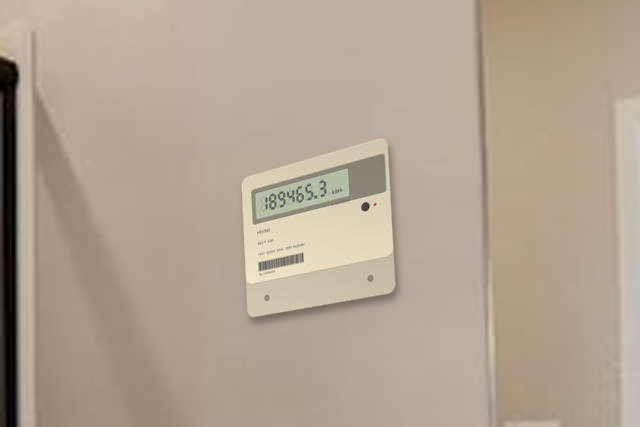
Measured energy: 189465.3 kWh
